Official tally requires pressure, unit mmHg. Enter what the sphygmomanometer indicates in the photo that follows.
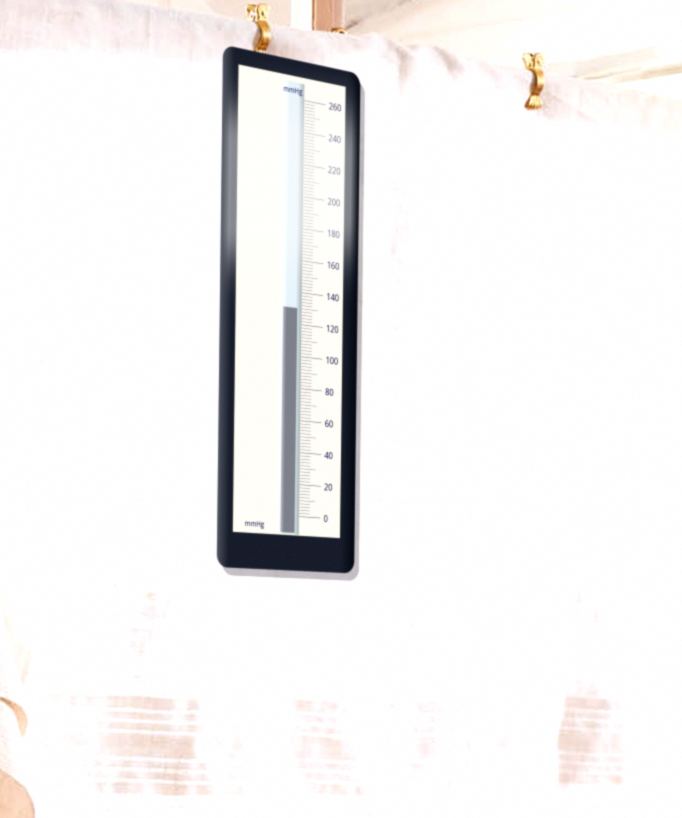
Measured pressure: 130 mmHg
